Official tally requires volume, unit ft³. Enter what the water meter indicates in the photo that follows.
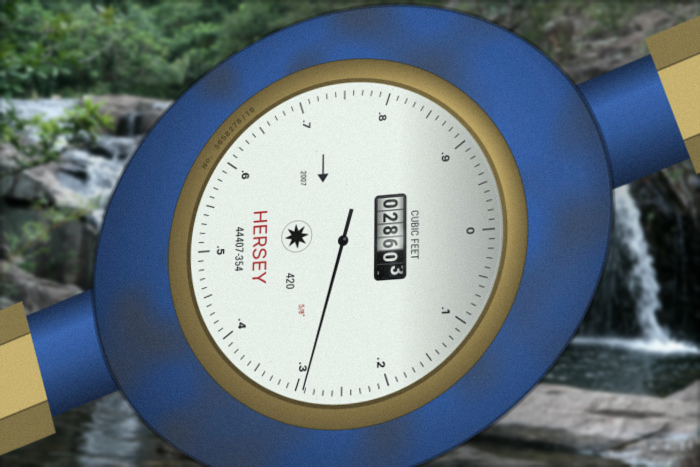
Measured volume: 28603.29 ft³
